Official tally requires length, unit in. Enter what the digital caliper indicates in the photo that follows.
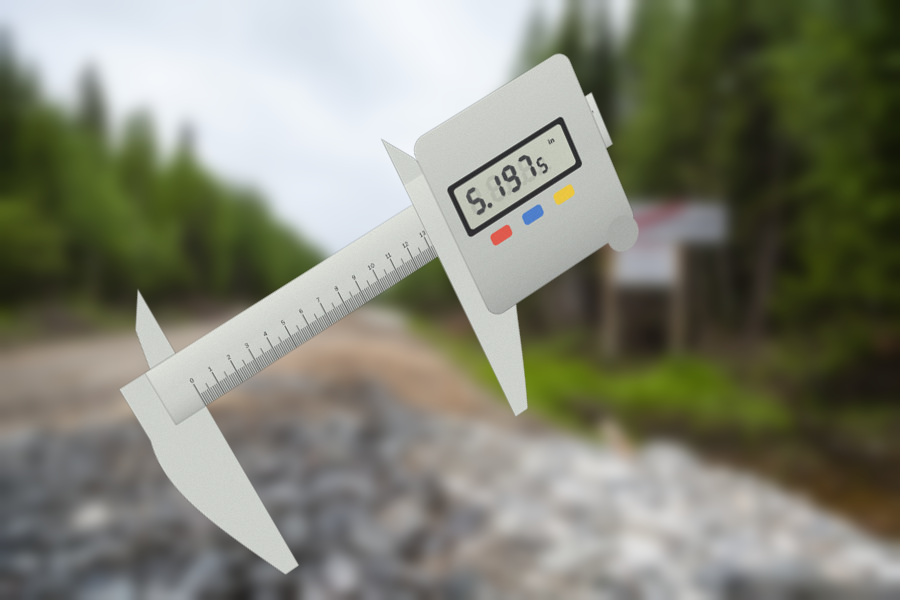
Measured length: 5.1975 in
